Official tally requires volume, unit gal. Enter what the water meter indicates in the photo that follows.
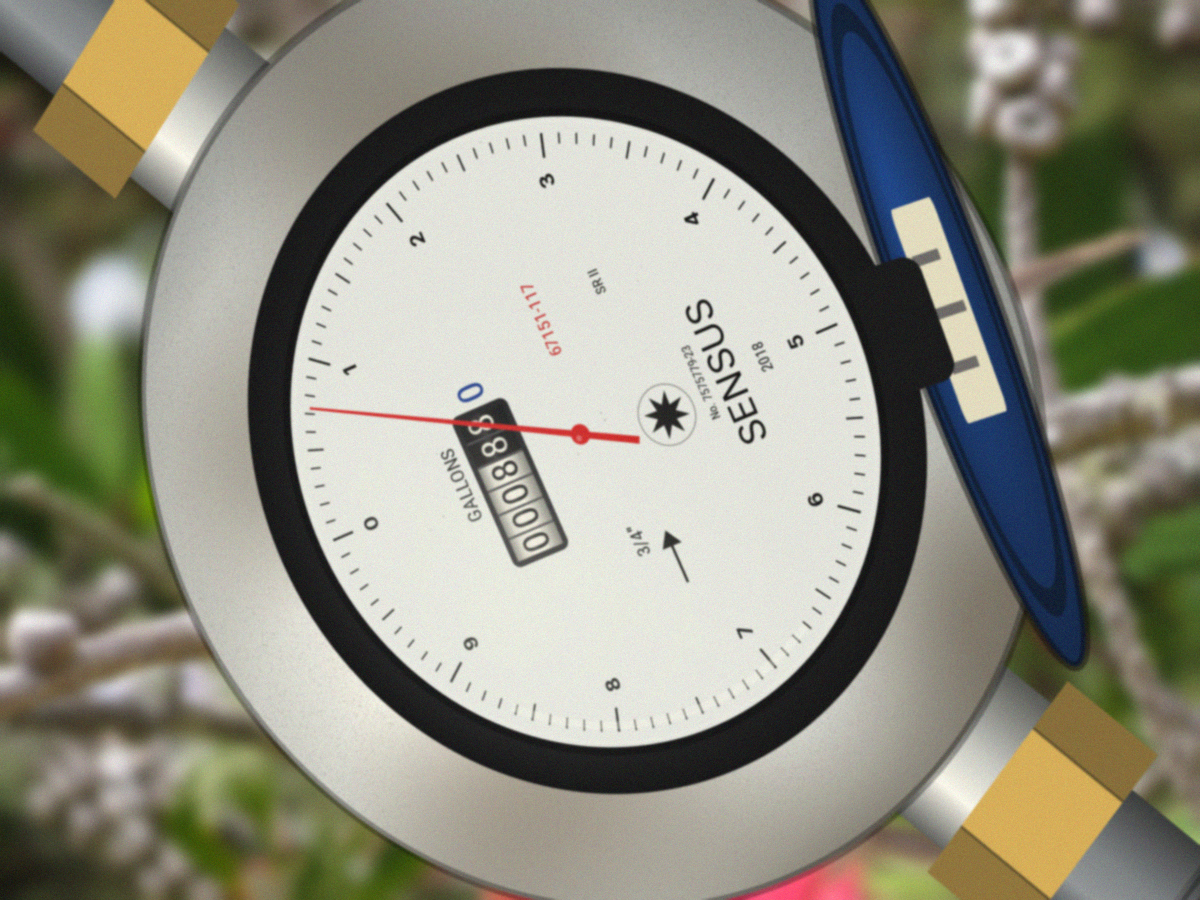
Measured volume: 8880.7 gal
